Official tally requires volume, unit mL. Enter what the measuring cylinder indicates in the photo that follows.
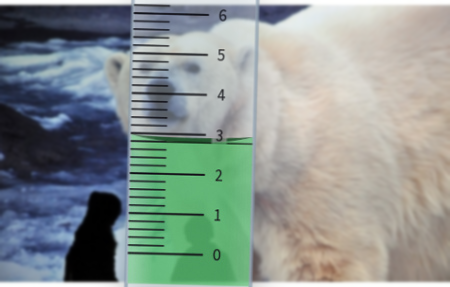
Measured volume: 2.8 mL
